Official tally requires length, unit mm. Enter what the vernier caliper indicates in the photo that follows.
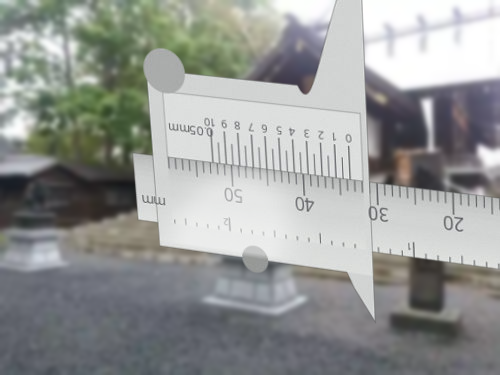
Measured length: 33.6 mm
